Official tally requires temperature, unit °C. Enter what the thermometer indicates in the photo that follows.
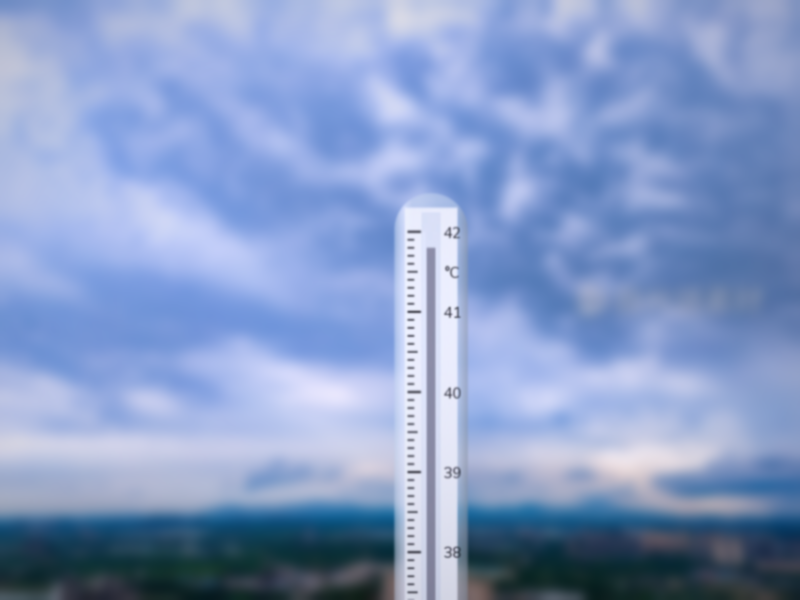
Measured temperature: 41.8 °C
